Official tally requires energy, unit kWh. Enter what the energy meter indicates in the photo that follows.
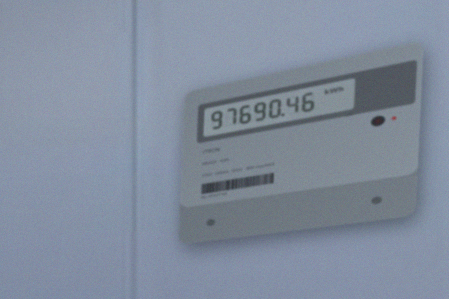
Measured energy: 97690.46 kWh
